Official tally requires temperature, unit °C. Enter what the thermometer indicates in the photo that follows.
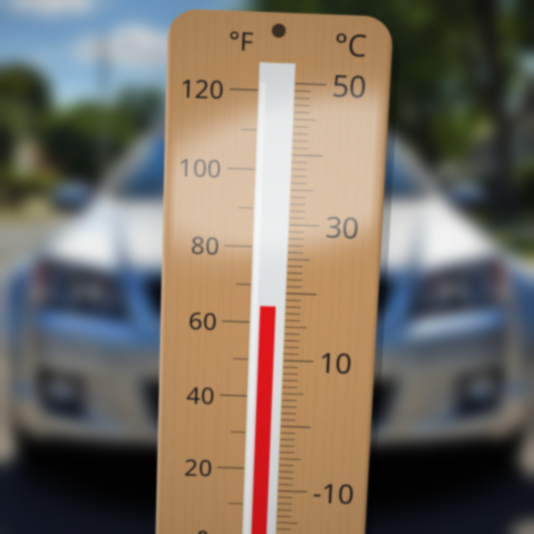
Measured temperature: 18 °C
